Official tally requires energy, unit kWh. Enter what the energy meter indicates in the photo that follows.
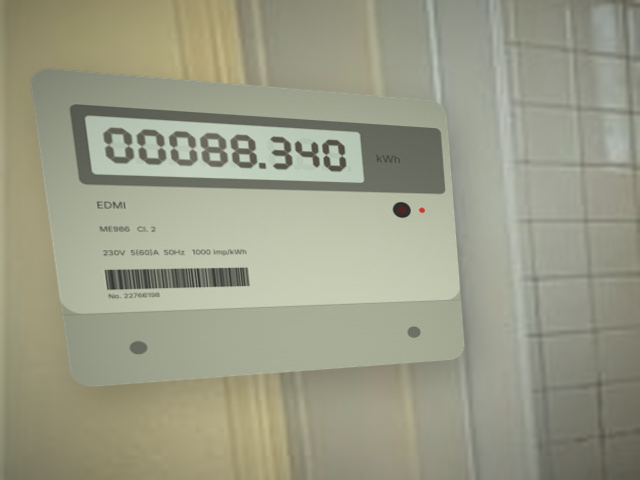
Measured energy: 88.340 kWh
